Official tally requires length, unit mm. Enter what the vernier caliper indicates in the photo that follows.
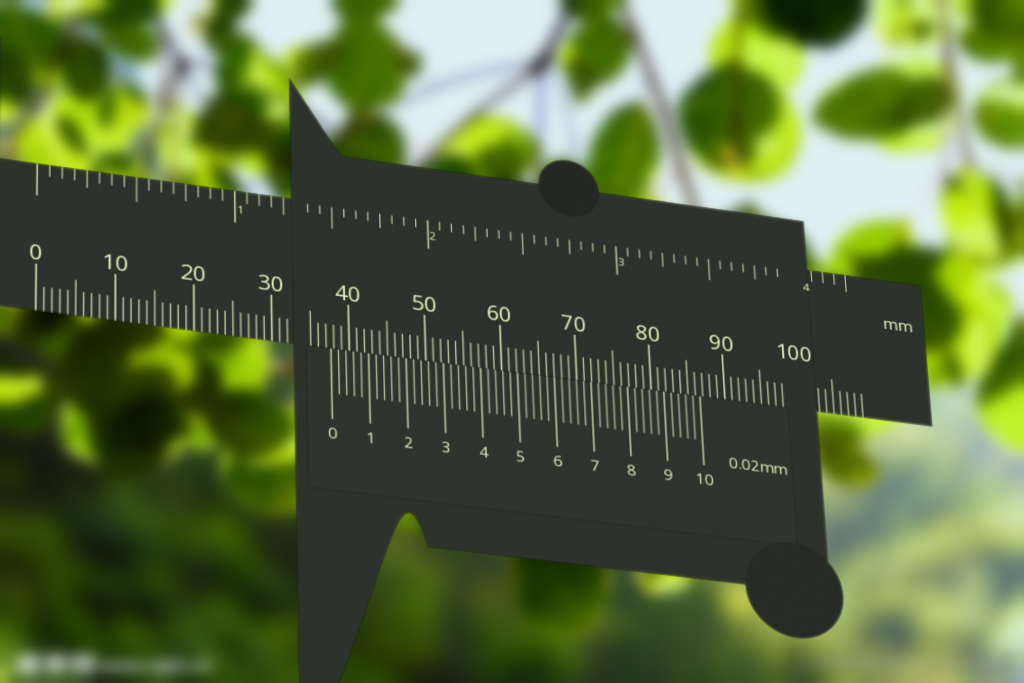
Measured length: 37.6 mm
